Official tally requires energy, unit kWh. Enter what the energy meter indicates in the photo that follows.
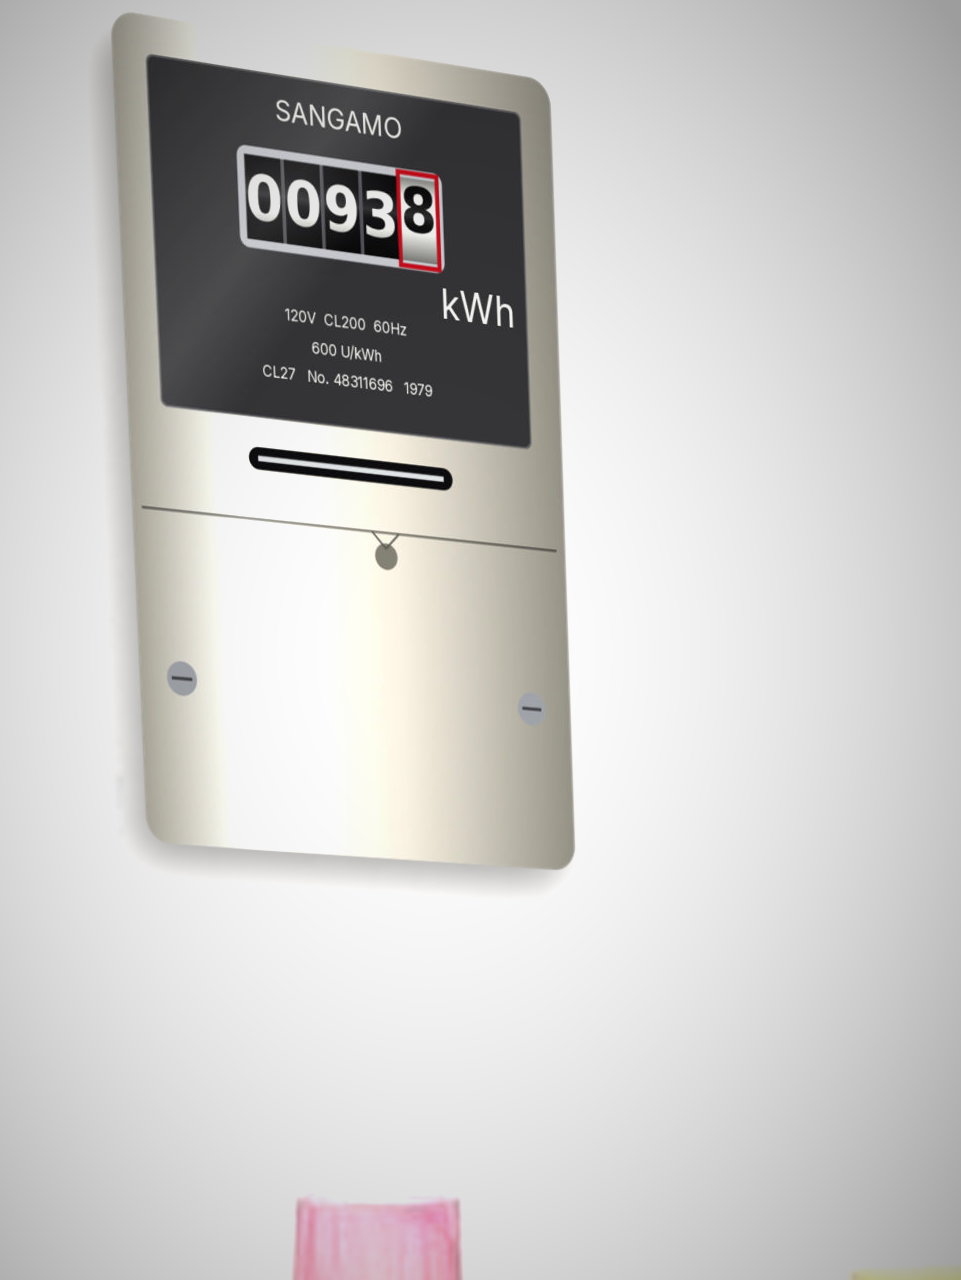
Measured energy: 93.8 kWh
